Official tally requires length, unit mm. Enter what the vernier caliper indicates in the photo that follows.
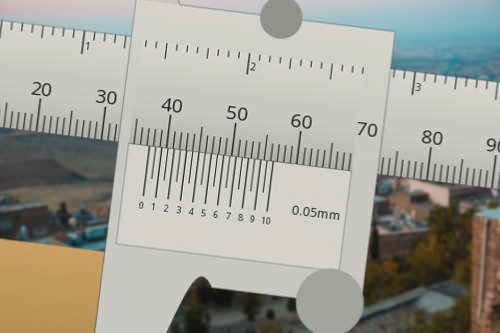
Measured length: 37.4 mm
